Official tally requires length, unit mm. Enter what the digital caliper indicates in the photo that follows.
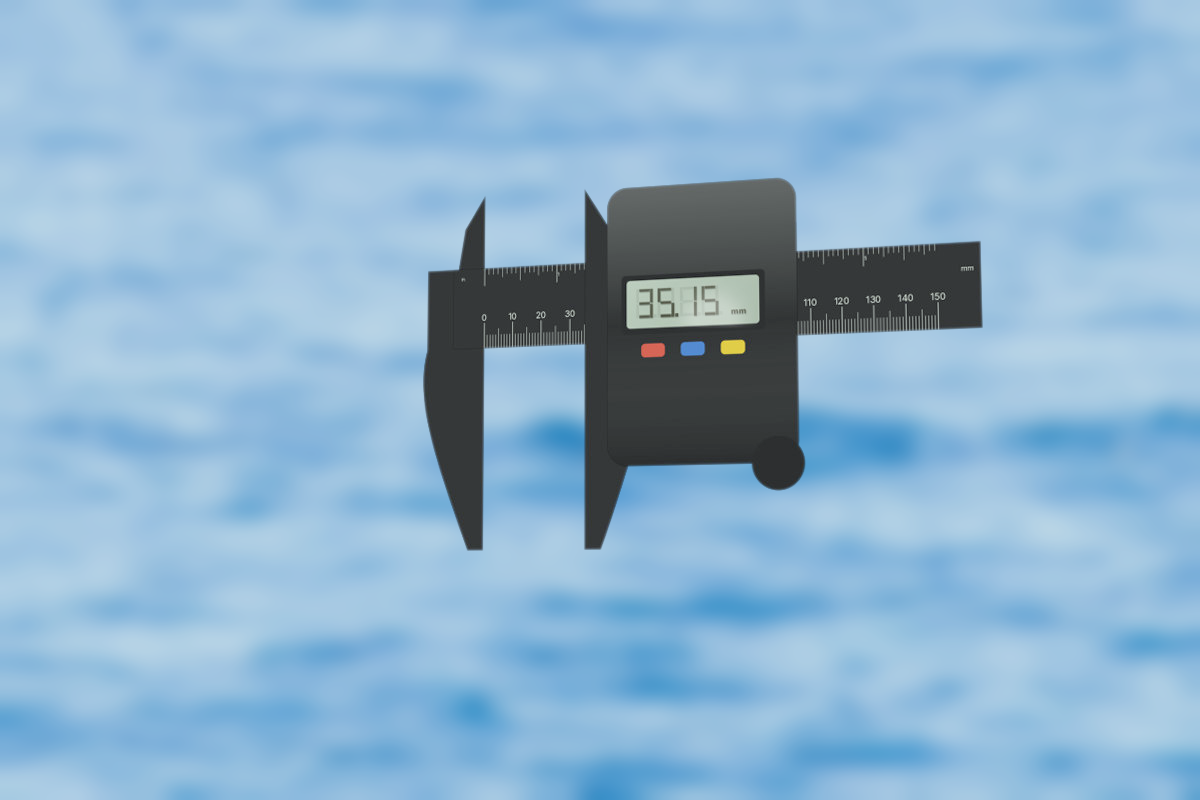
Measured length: 35.15 mm
